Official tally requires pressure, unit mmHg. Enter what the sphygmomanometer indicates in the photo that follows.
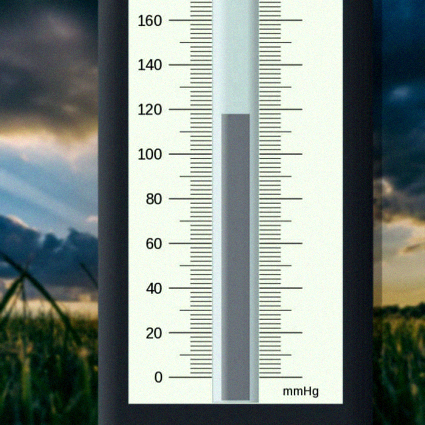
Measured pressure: 118 mmHg
